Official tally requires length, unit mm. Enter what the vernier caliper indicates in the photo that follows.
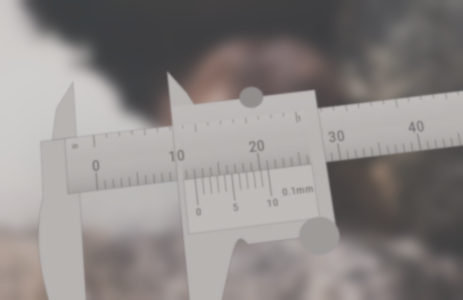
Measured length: 12.0 mm
